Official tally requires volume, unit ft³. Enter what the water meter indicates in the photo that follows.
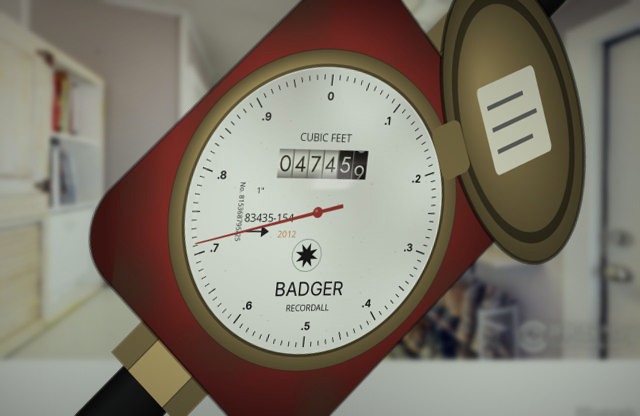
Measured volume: 47458.71 ft³
